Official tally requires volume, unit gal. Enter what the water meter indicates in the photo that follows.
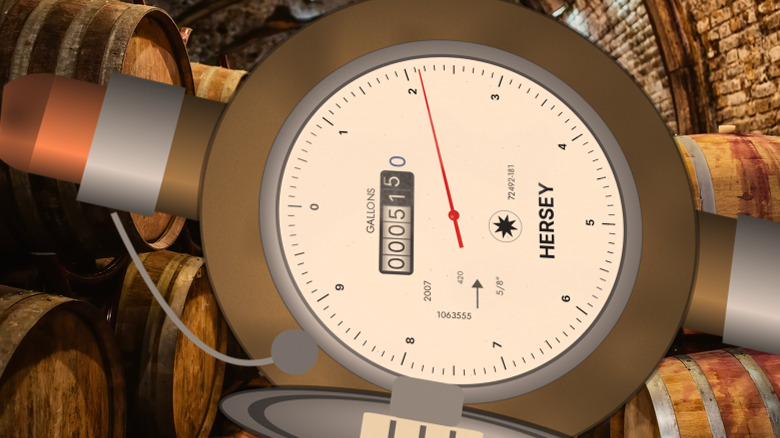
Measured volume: 5152.1 gal
